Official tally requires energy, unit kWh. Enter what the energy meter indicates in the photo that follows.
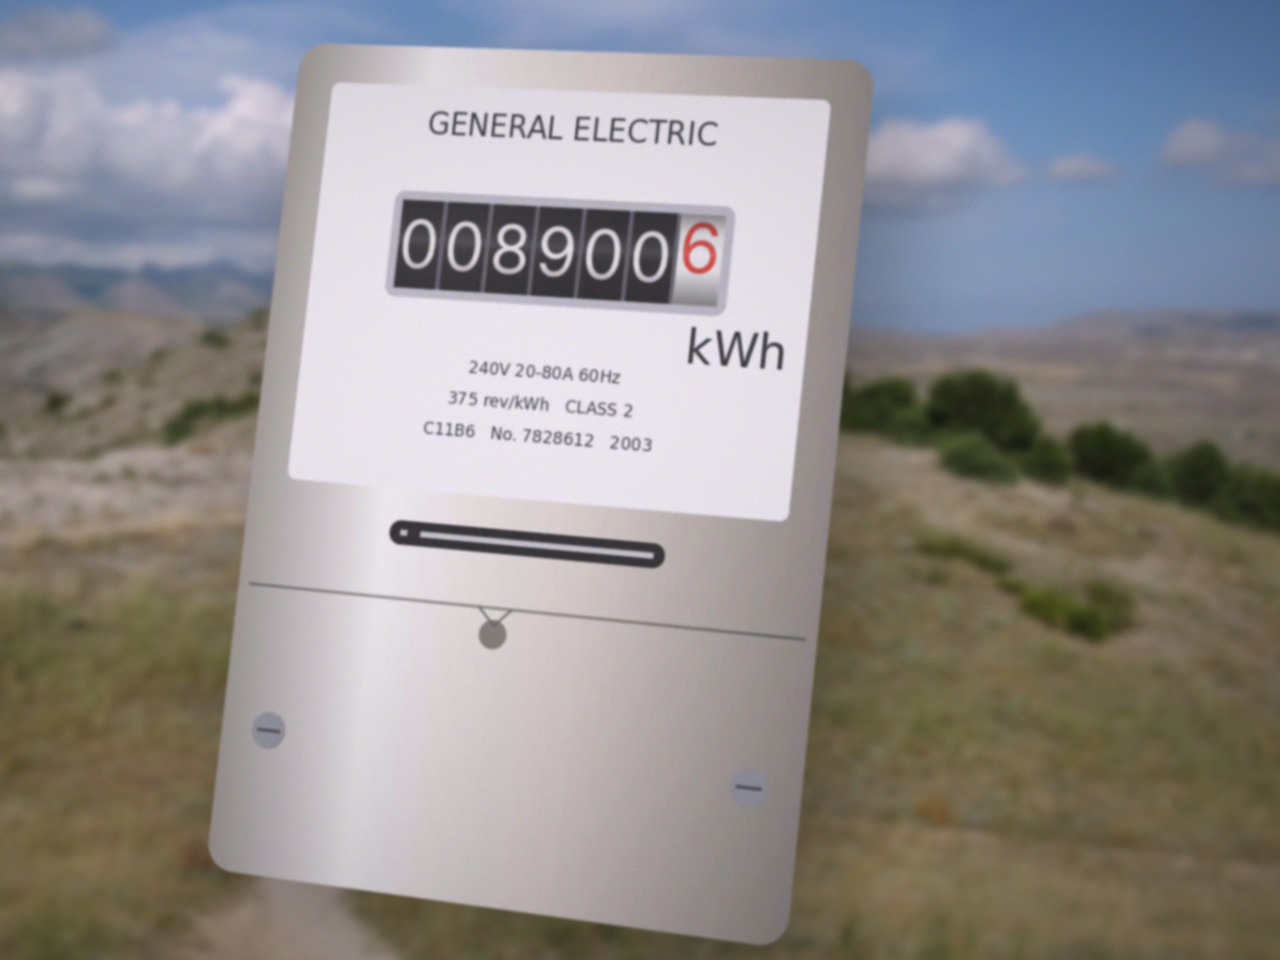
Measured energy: 8900.6 kWh
